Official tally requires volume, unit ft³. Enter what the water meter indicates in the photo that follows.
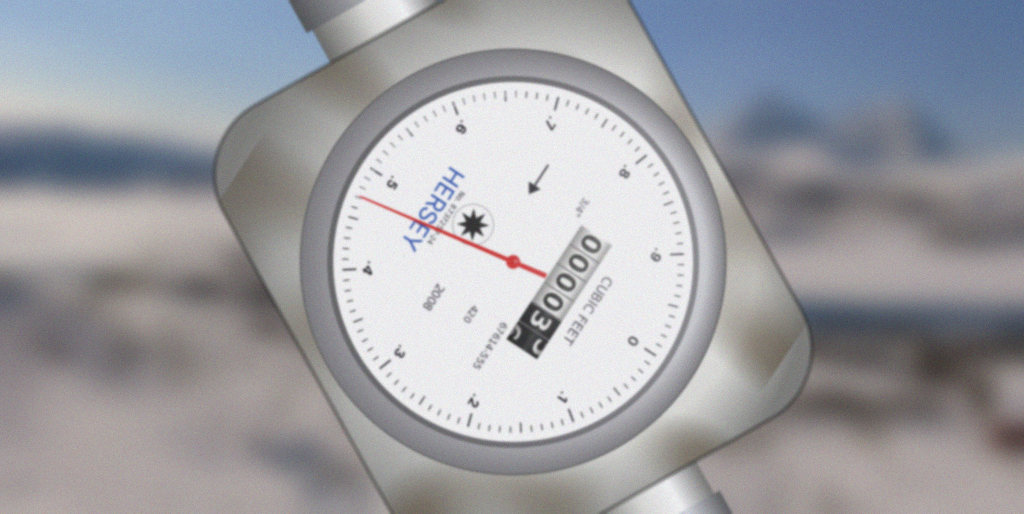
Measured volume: 35.47 ft³
